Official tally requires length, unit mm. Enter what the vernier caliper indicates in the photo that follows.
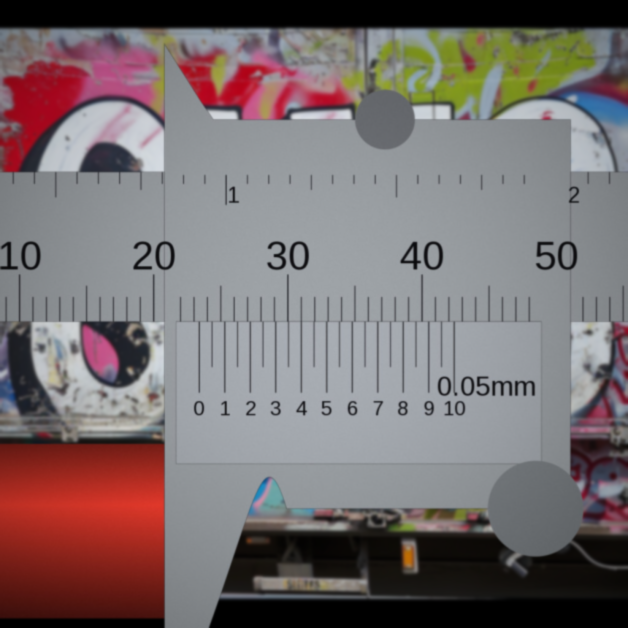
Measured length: 23.4 mm
